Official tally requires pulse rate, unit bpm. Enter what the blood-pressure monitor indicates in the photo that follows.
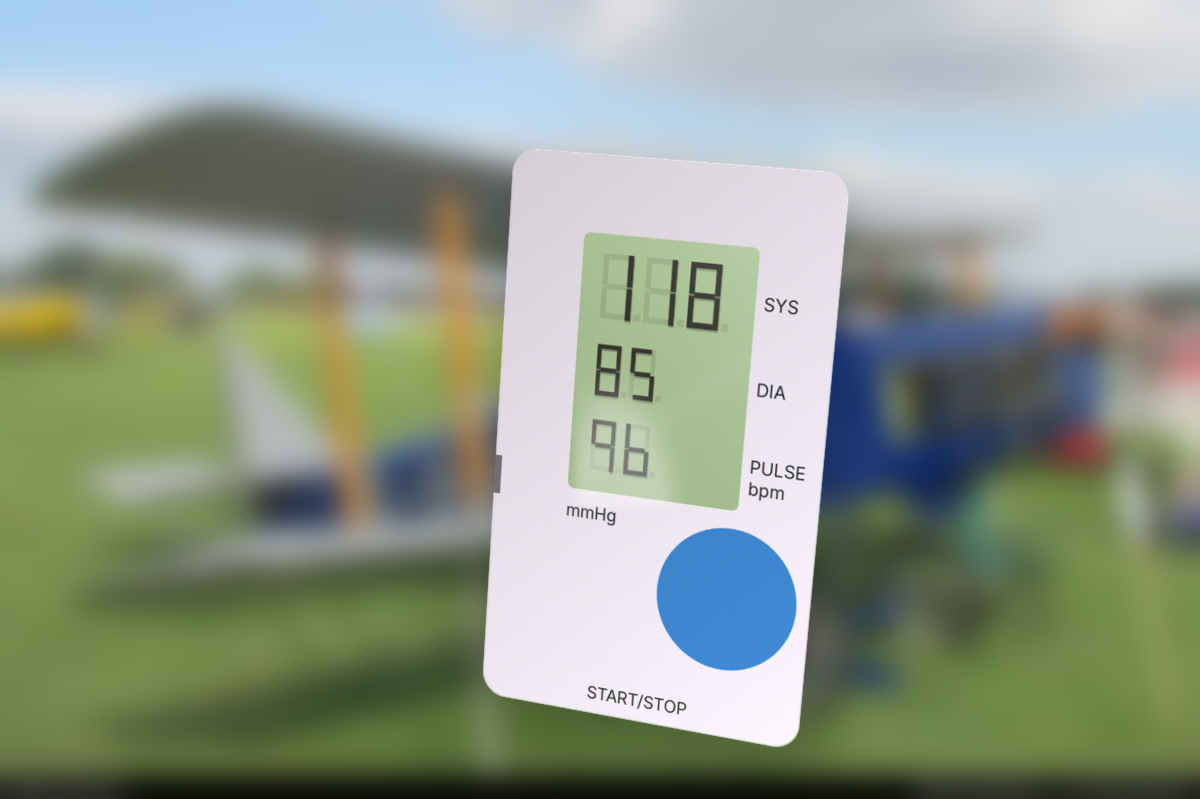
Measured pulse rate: 96 bpm
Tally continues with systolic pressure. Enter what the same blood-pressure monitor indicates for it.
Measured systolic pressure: 118 mmHg
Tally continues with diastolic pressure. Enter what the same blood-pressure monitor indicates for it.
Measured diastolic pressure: 85 mmHg
